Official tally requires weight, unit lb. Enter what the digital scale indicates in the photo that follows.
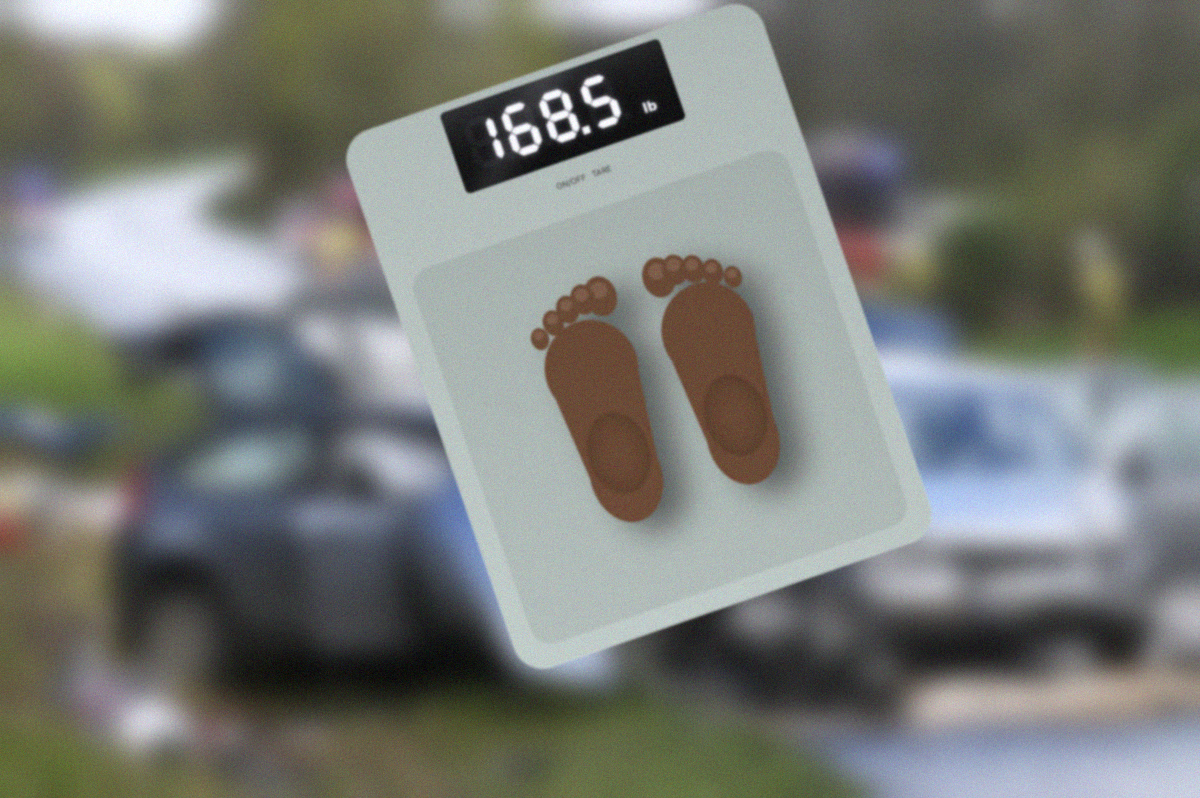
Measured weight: 168.5 lb
